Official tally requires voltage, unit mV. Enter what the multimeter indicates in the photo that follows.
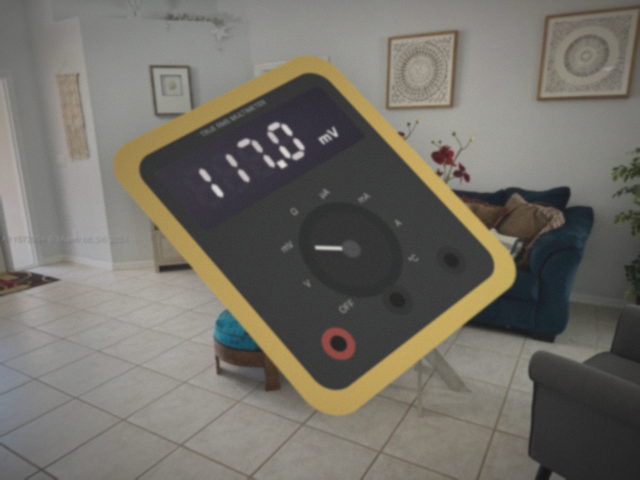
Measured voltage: 117.0 mV
